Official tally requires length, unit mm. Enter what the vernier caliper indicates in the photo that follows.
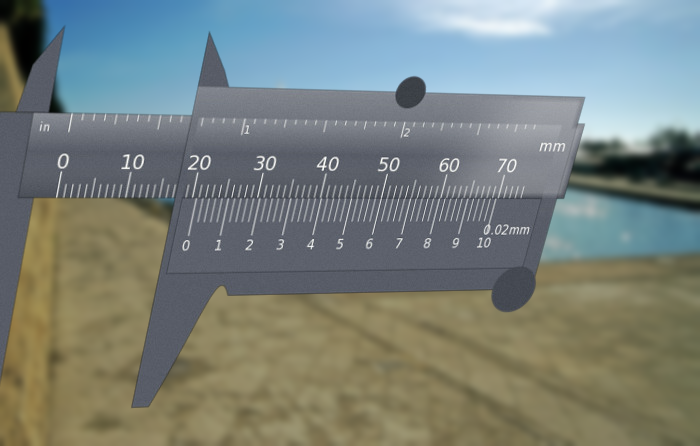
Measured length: 20.6 mm
